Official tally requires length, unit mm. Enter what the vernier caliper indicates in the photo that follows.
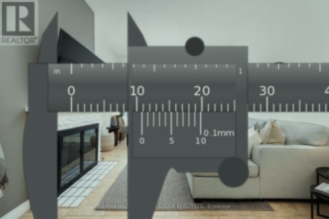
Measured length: 10.8 mm
